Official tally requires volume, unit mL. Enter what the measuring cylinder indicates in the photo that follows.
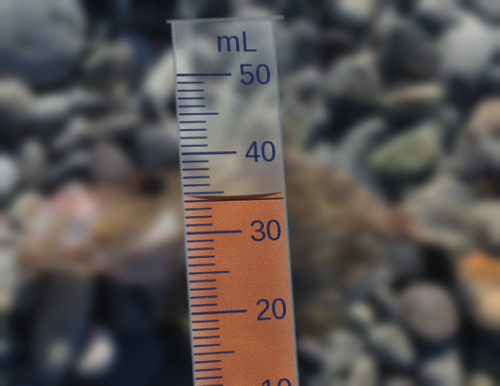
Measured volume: 34 mL
